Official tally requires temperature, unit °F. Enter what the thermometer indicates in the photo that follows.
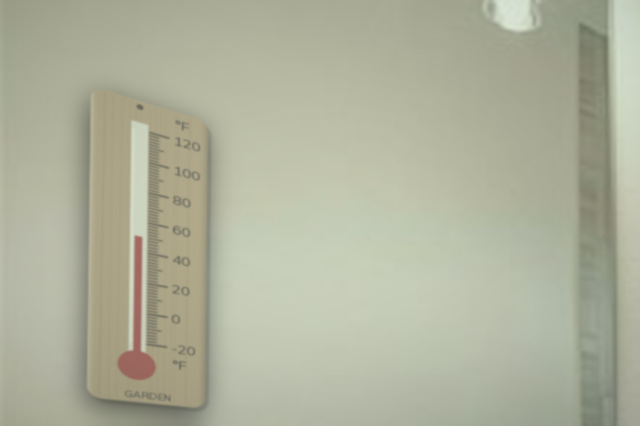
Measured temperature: 50 °F
